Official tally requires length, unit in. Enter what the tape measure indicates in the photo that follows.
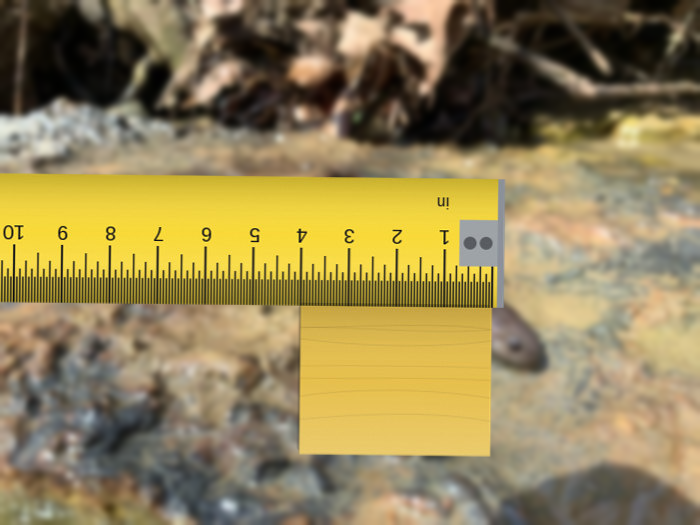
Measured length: 4 in
